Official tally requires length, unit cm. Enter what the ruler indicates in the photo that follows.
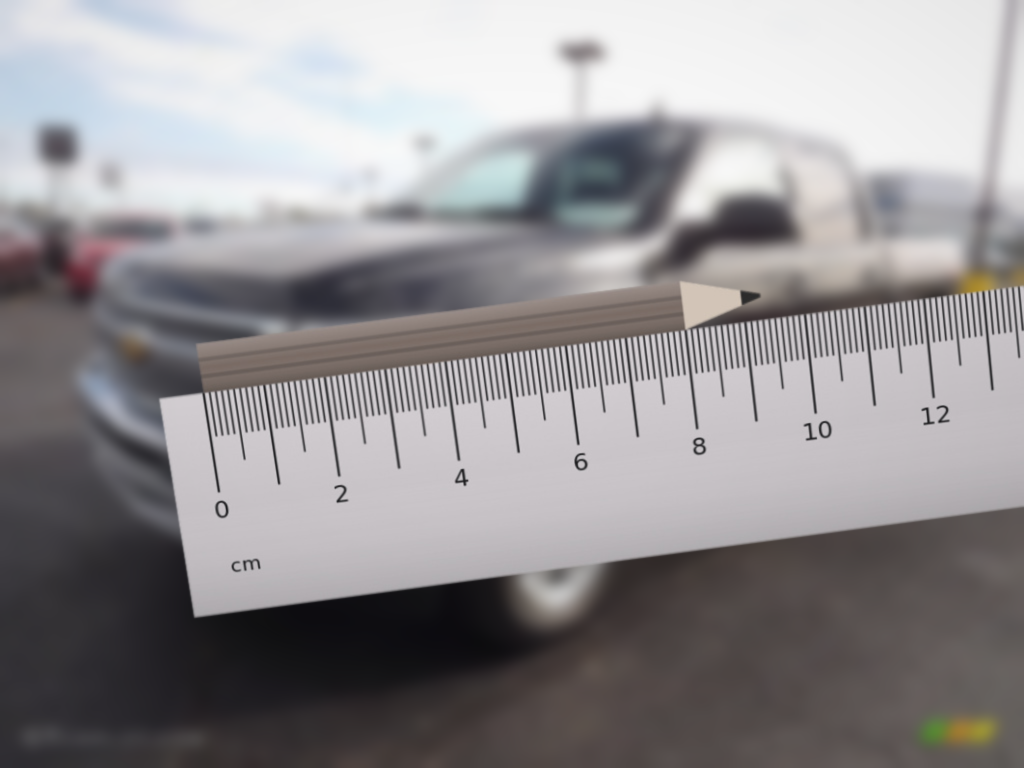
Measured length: 9.3 cm
